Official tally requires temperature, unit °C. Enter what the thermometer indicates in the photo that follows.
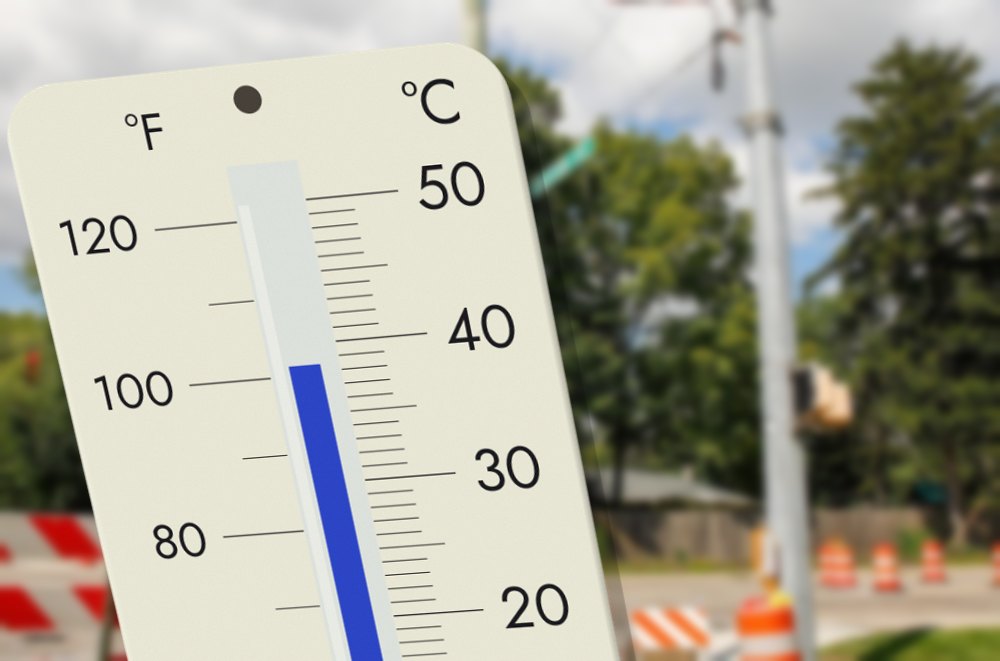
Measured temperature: 38.5 °C
